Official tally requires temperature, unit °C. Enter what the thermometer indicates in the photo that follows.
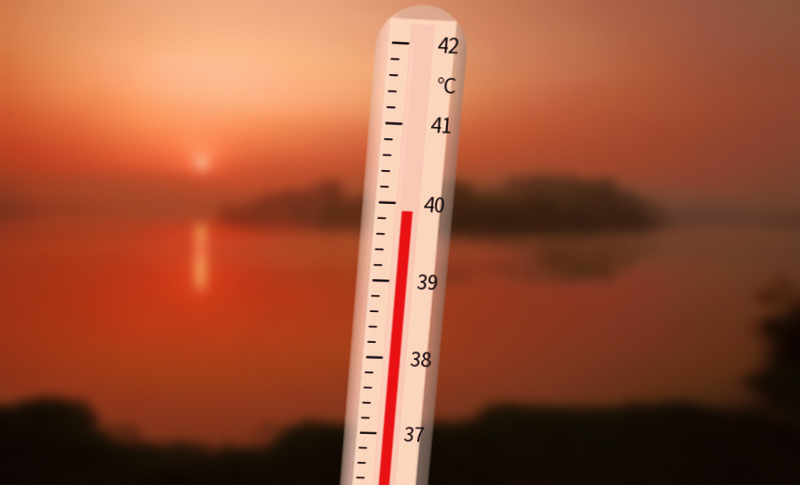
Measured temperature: 39.9 °C
